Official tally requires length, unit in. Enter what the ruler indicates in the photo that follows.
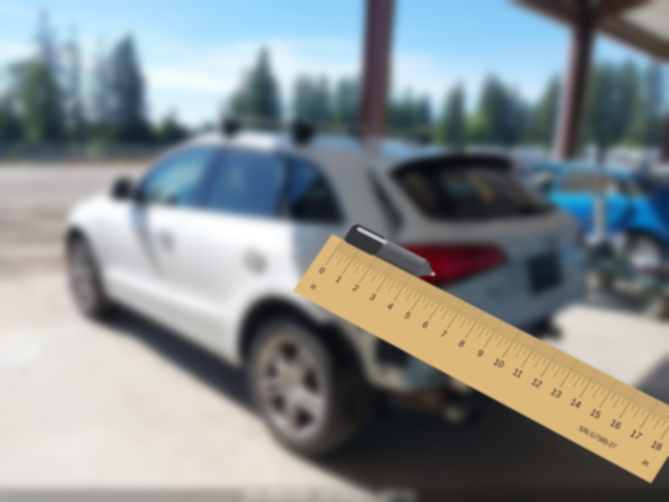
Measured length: 5 in
